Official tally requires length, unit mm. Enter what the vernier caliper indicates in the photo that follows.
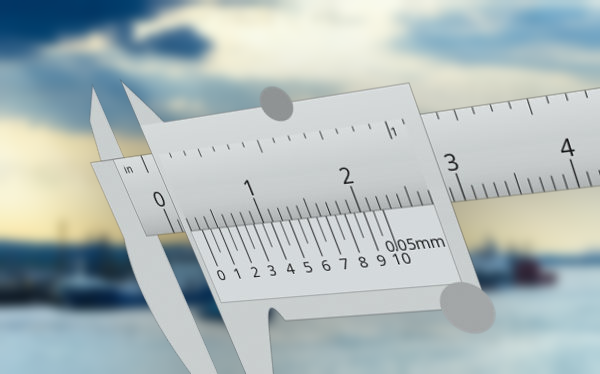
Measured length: 3.2 mm
